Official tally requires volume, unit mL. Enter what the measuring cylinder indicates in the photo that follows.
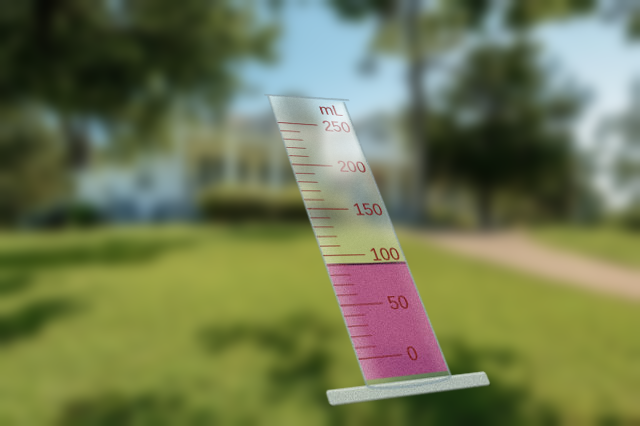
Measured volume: 90 mL
